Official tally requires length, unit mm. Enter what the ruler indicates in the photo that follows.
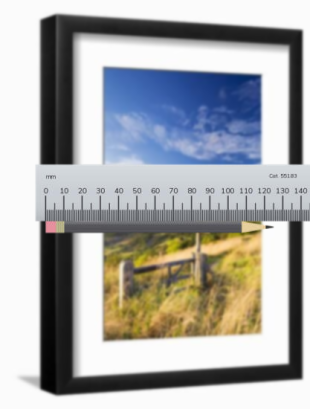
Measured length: 125 mm
